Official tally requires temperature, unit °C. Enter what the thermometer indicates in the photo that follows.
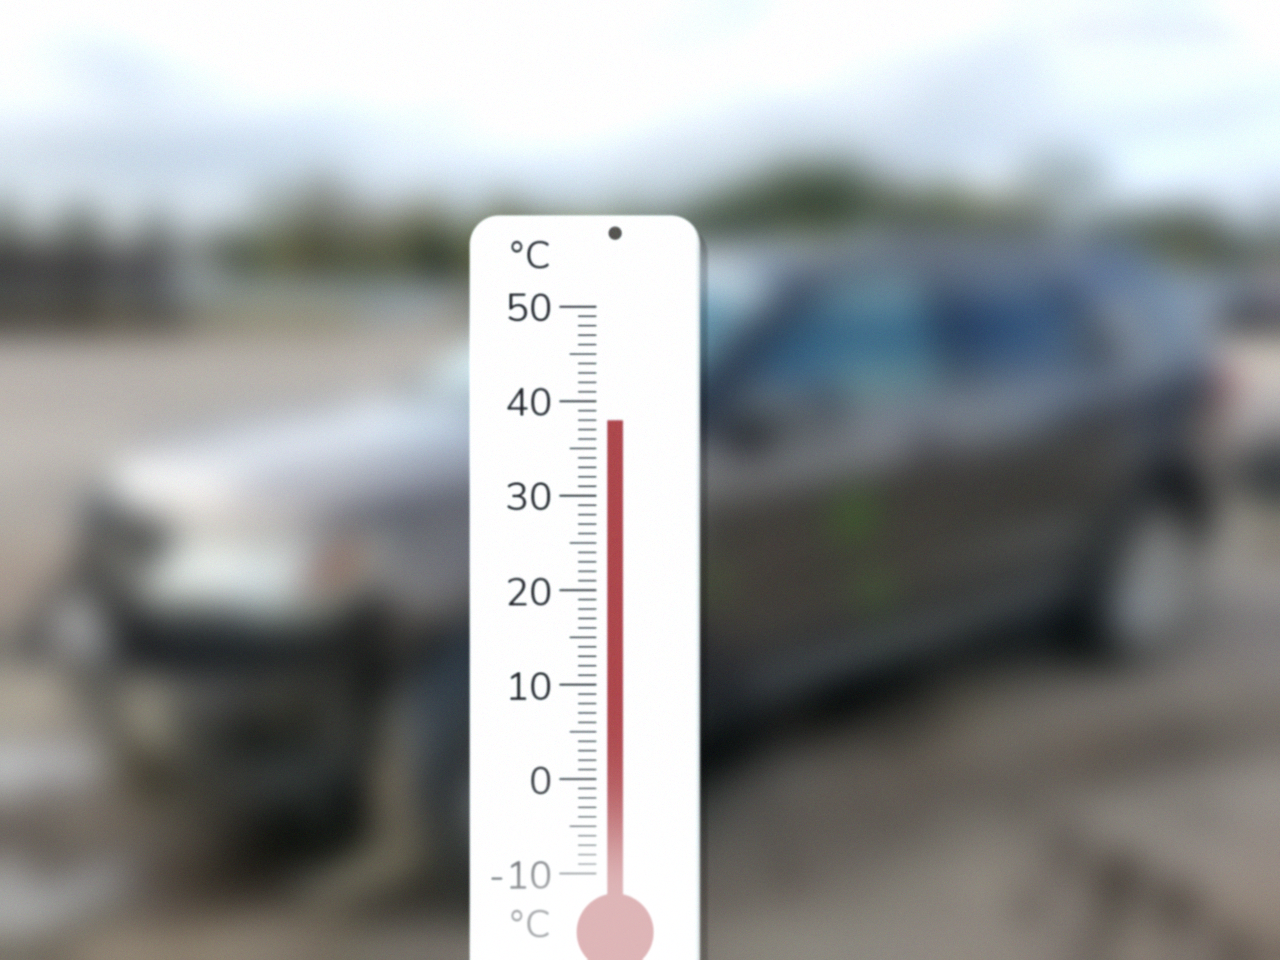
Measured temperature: 38 °C
